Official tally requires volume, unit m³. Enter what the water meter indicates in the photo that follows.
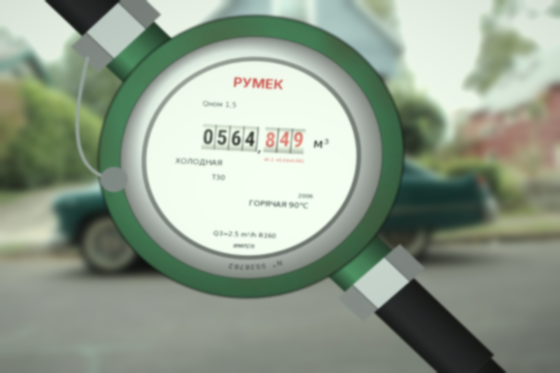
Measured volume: 564.849 m³
